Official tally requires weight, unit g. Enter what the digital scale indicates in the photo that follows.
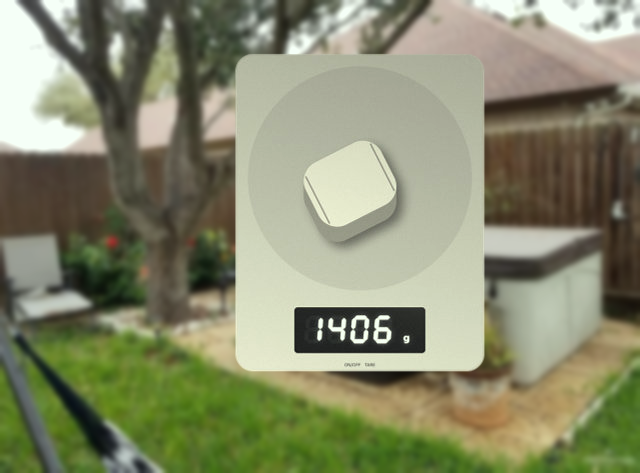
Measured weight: 1406 g
